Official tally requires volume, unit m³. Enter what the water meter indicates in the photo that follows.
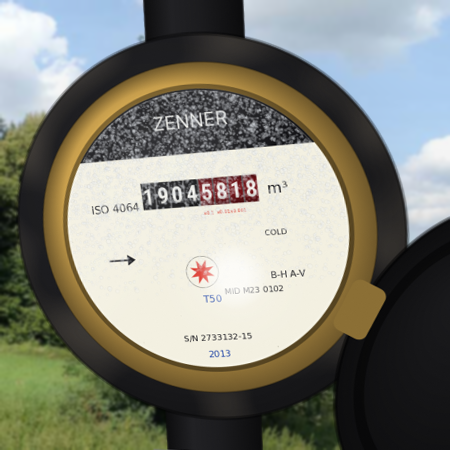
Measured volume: 1904.5818 m³
